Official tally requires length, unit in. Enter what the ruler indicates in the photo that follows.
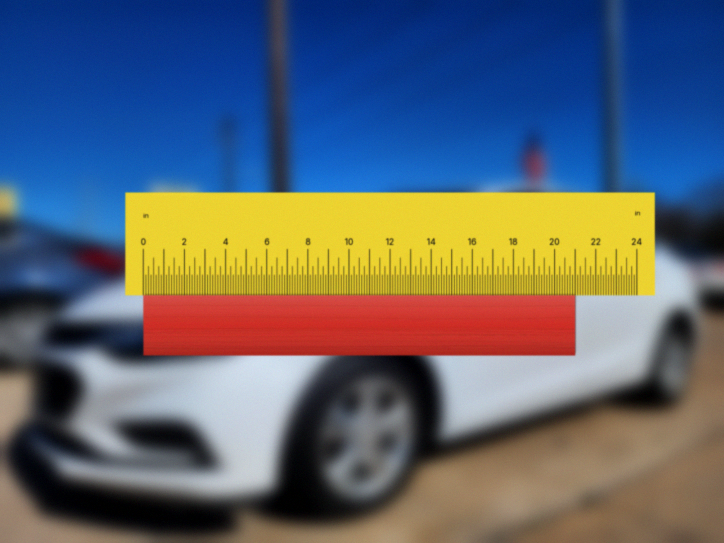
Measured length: 21 in
